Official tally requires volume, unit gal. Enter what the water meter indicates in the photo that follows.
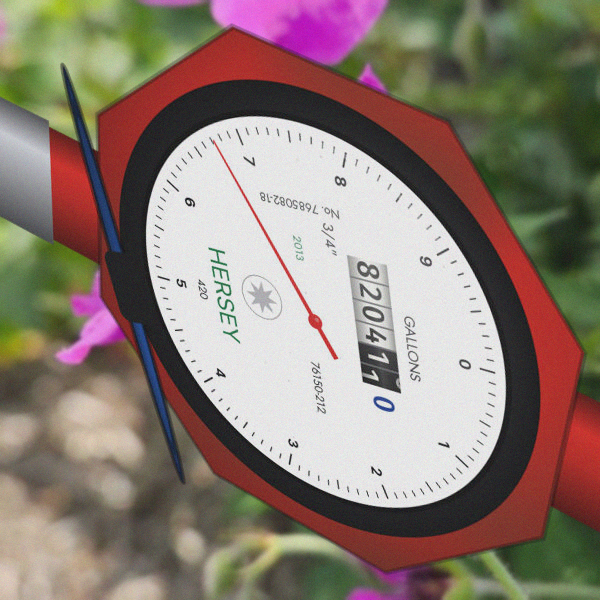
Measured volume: 8204106.7 gal
